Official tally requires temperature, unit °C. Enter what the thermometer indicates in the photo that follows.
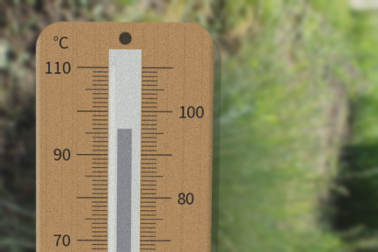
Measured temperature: 96 °C
